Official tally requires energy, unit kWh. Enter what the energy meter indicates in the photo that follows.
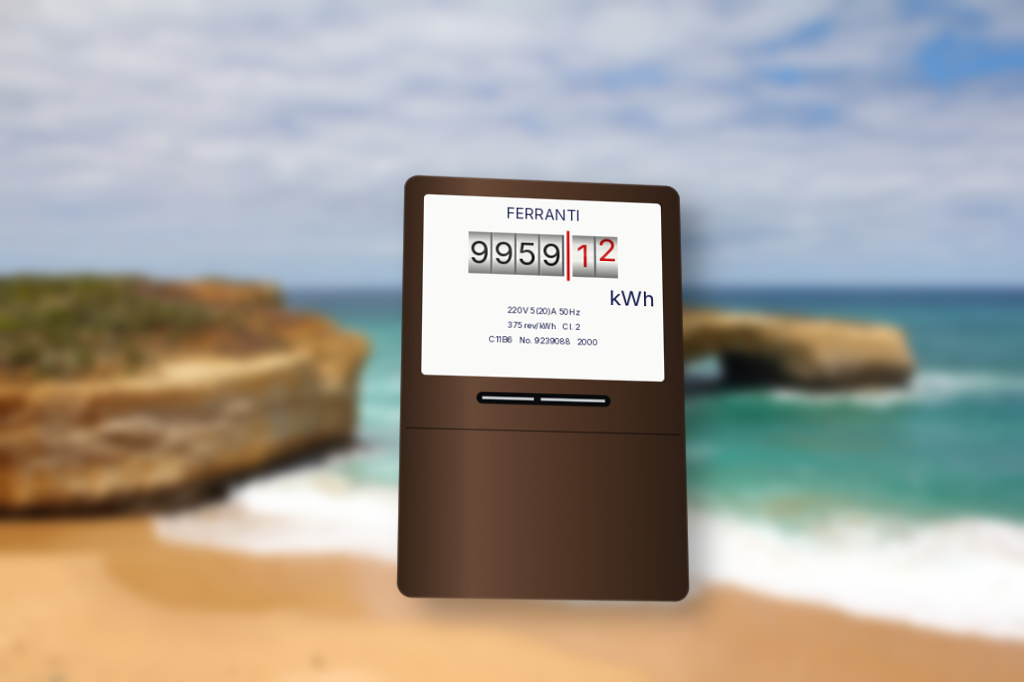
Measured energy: 9959.12 kWh
